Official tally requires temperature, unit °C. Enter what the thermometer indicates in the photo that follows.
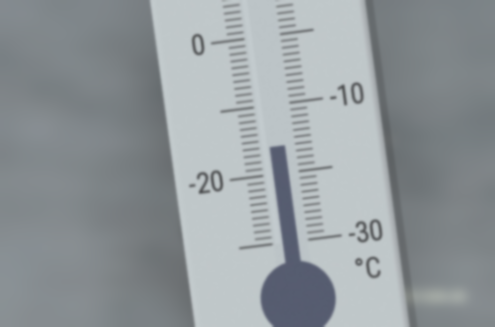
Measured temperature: -16 °C
